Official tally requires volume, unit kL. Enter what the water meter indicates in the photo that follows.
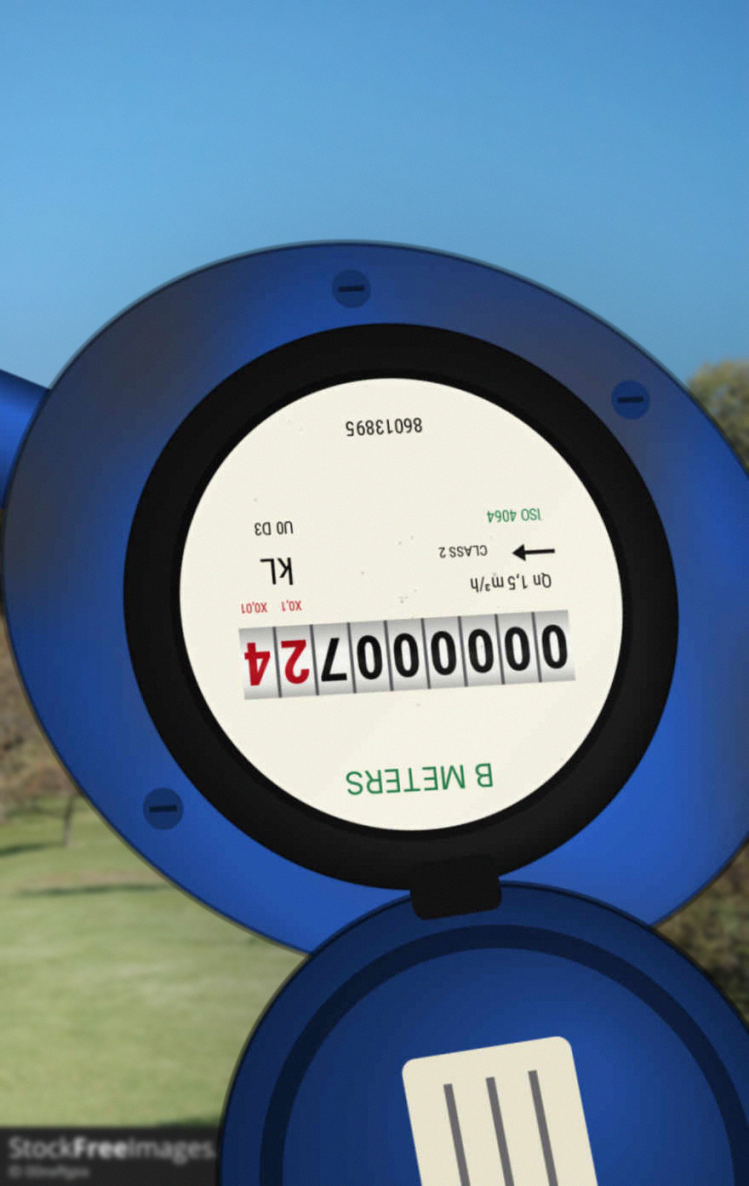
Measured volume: 7.24 kL
